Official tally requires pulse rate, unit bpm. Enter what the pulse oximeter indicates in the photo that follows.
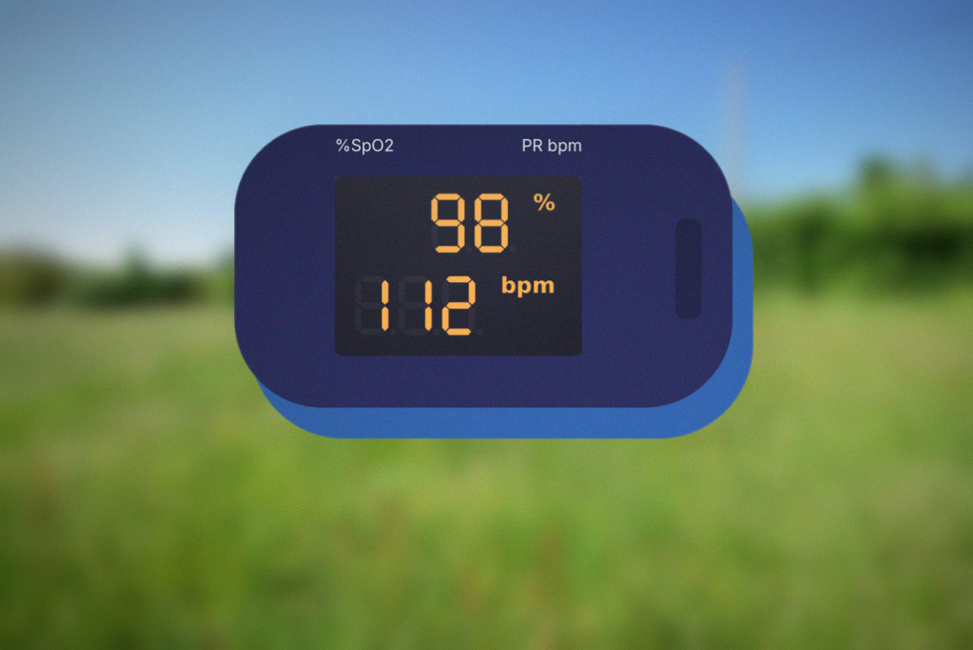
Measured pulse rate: 112 bpm
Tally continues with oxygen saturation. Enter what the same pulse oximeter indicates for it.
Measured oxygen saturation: 98 %
